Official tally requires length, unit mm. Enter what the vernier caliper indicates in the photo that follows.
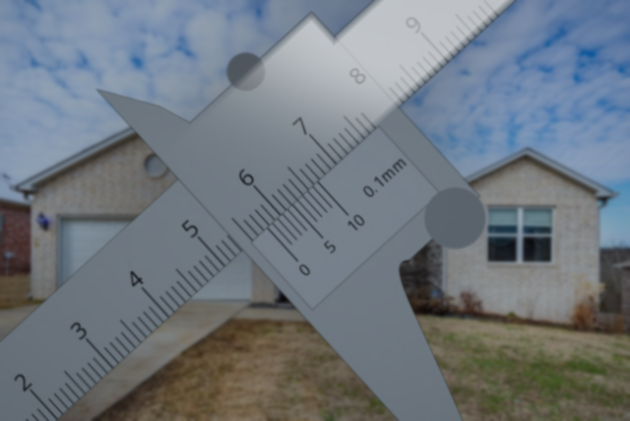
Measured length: 57.6 mm
